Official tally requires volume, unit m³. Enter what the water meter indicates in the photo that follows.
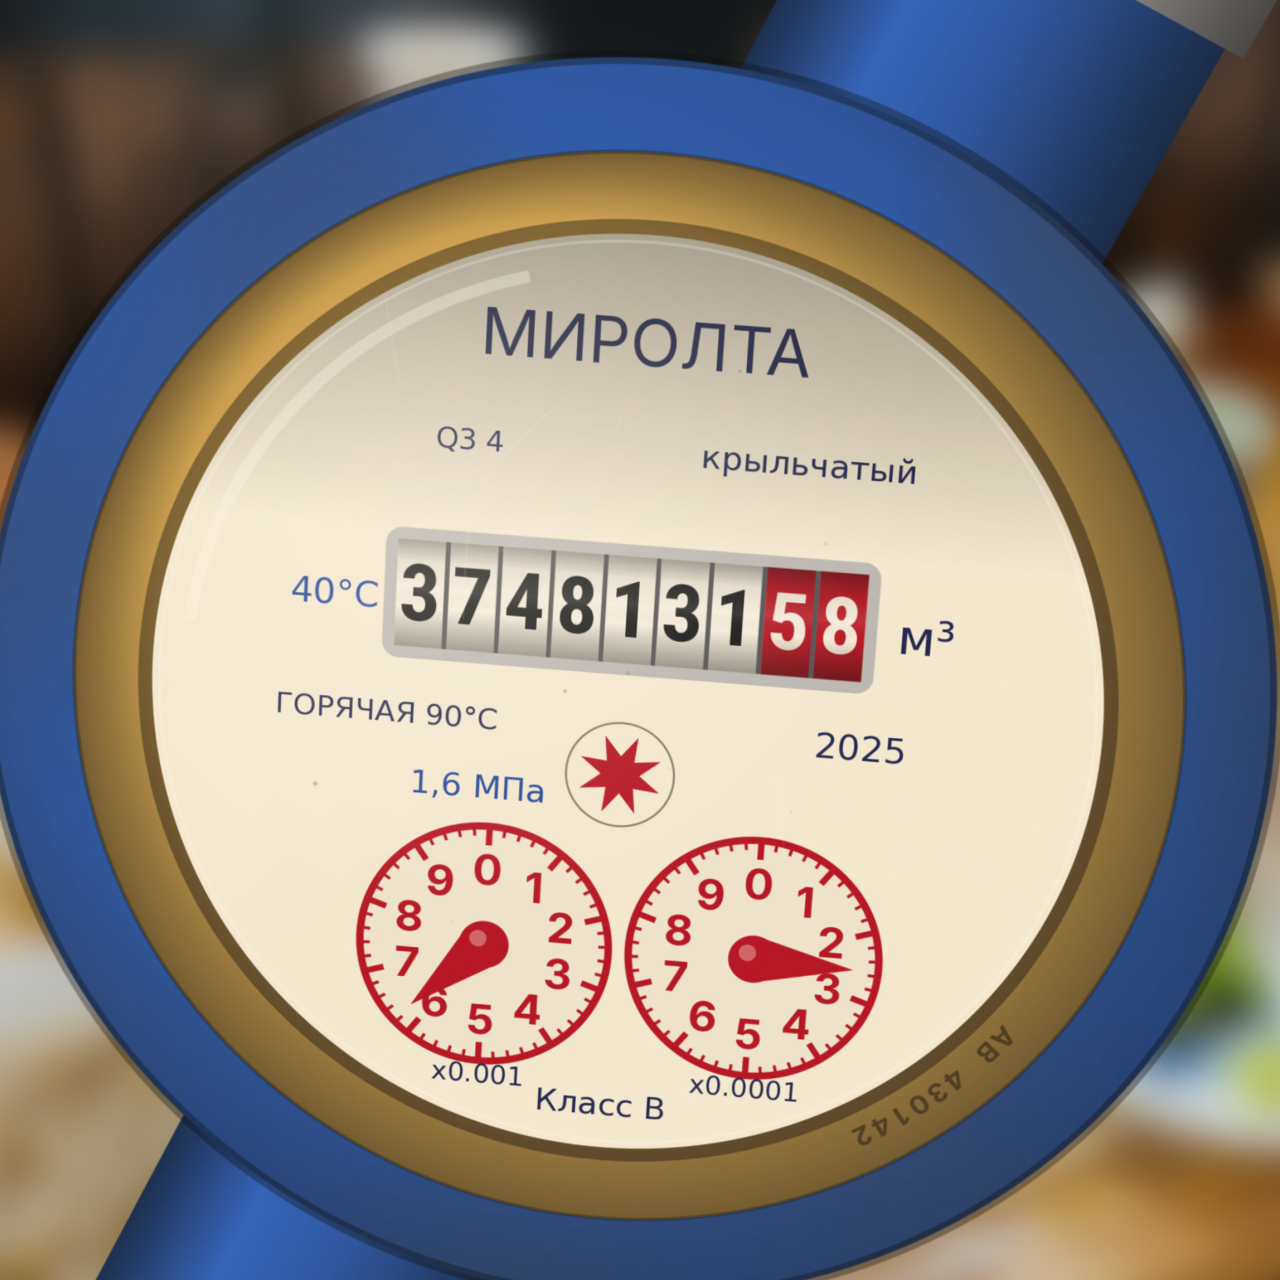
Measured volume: 3748131.5862 m³
